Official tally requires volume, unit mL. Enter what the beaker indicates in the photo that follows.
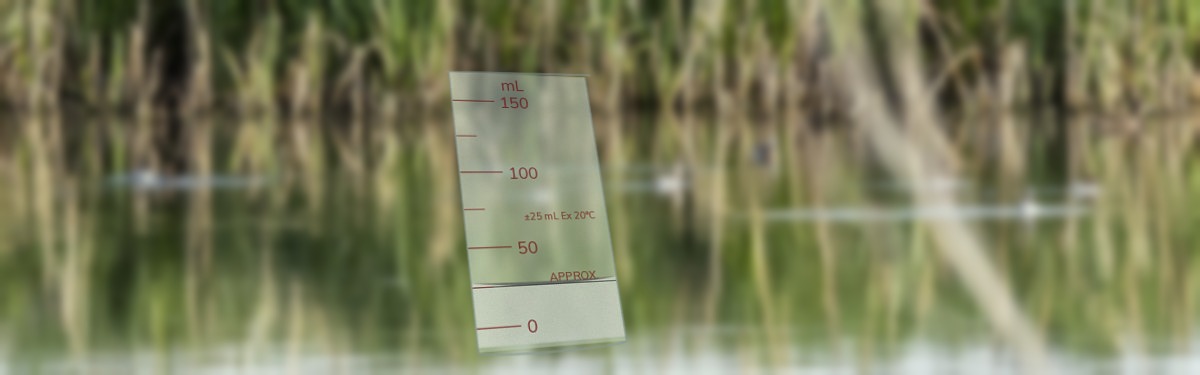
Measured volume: 25 mL
